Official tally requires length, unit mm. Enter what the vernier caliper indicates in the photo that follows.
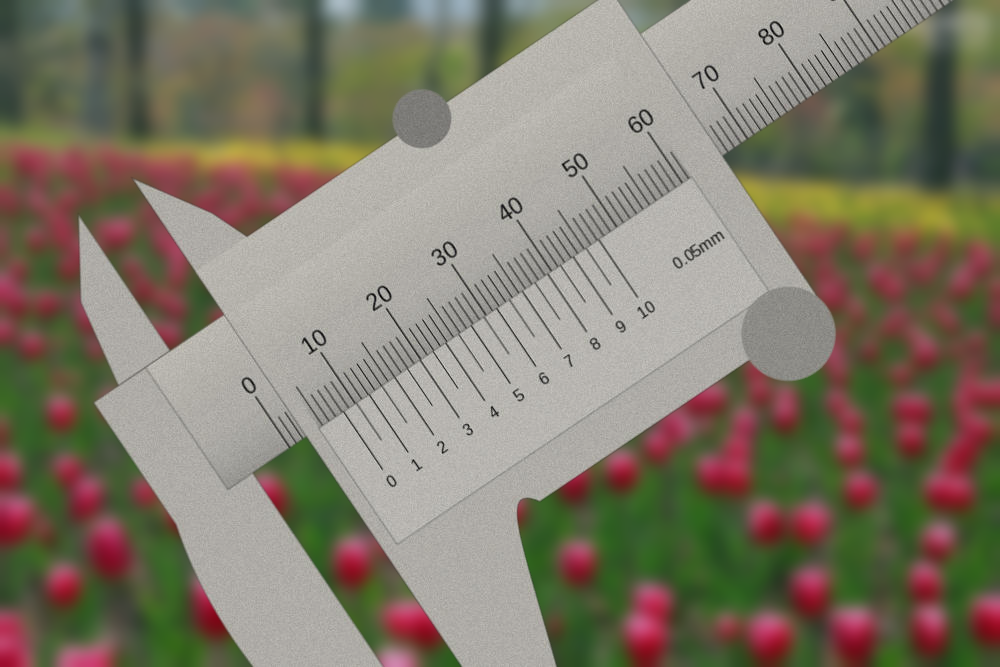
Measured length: 8.2 mm
